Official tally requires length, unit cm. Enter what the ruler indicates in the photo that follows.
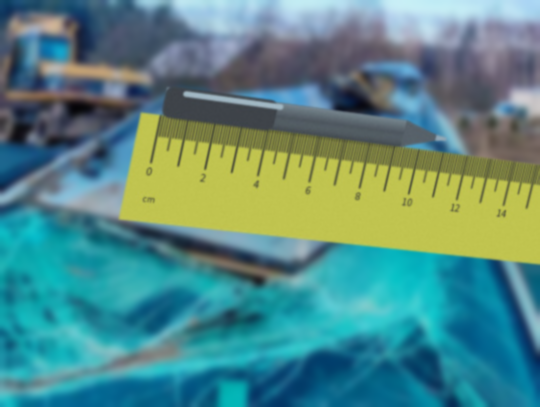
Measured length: 11 cm
